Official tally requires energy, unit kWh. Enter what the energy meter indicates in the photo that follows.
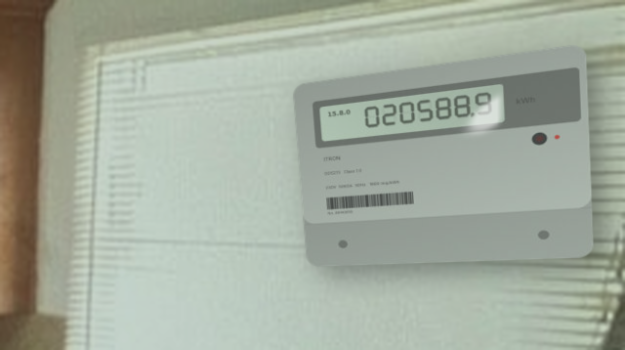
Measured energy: 20588.9 kWh
